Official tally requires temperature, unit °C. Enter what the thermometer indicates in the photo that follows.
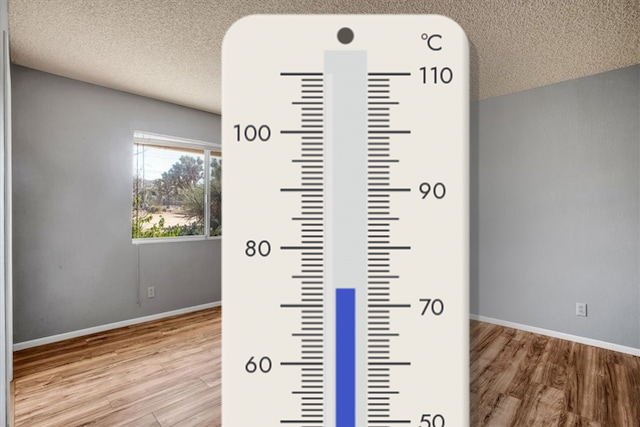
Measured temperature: 73 °C
